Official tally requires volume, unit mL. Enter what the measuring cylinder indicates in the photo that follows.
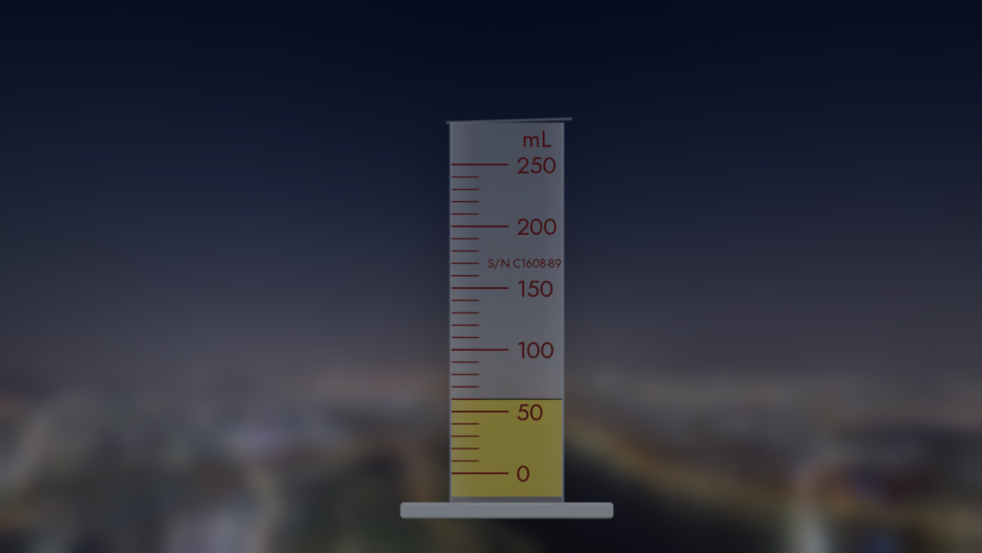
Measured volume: 60 mL
